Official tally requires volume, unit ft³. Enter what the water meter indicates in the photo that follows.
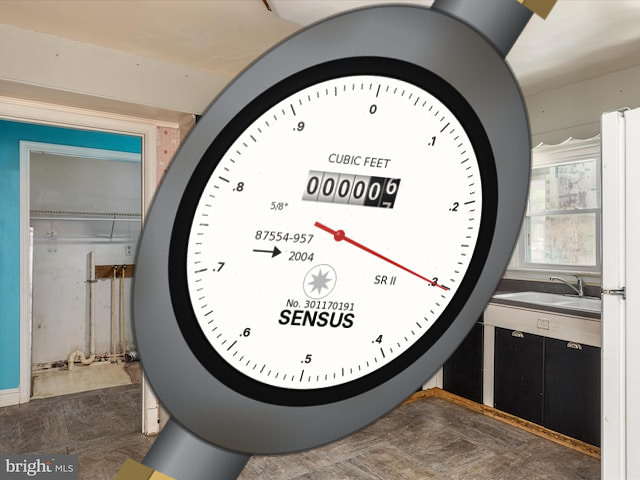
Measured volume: 6.30 ft³
